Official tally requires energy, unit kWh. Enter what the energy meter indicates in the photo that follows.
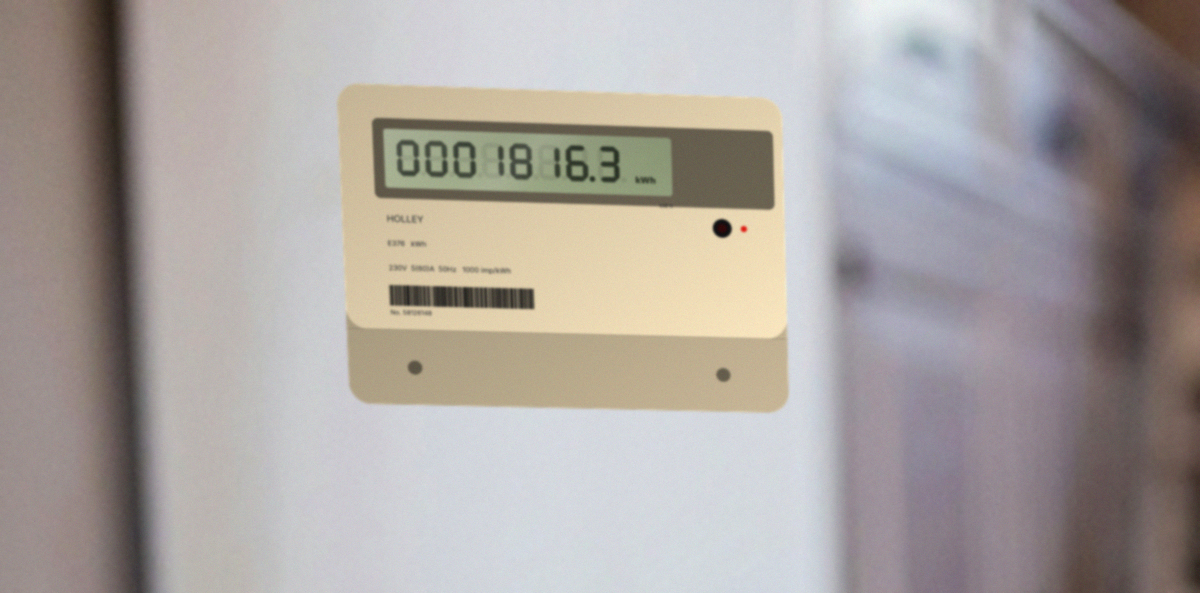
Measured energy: 1816.3 kWh
